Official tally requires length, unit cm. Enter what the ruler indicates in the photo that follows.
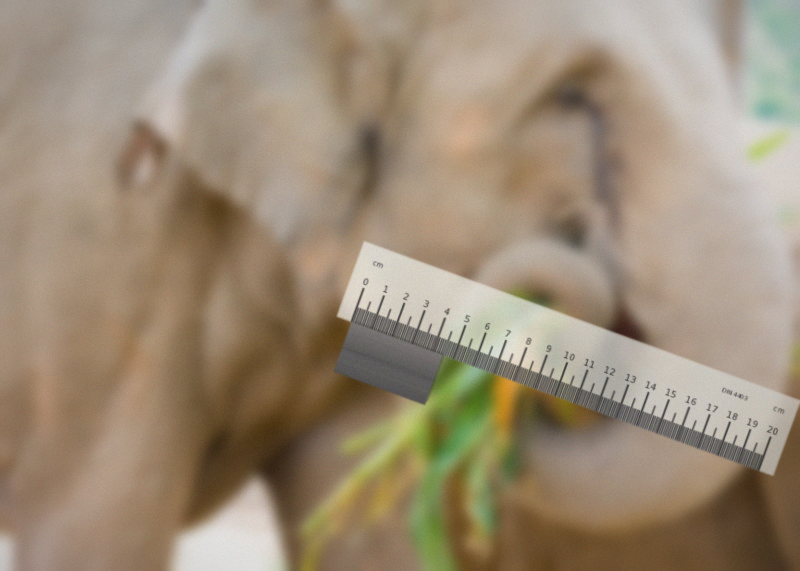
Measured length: 4.5 cm
